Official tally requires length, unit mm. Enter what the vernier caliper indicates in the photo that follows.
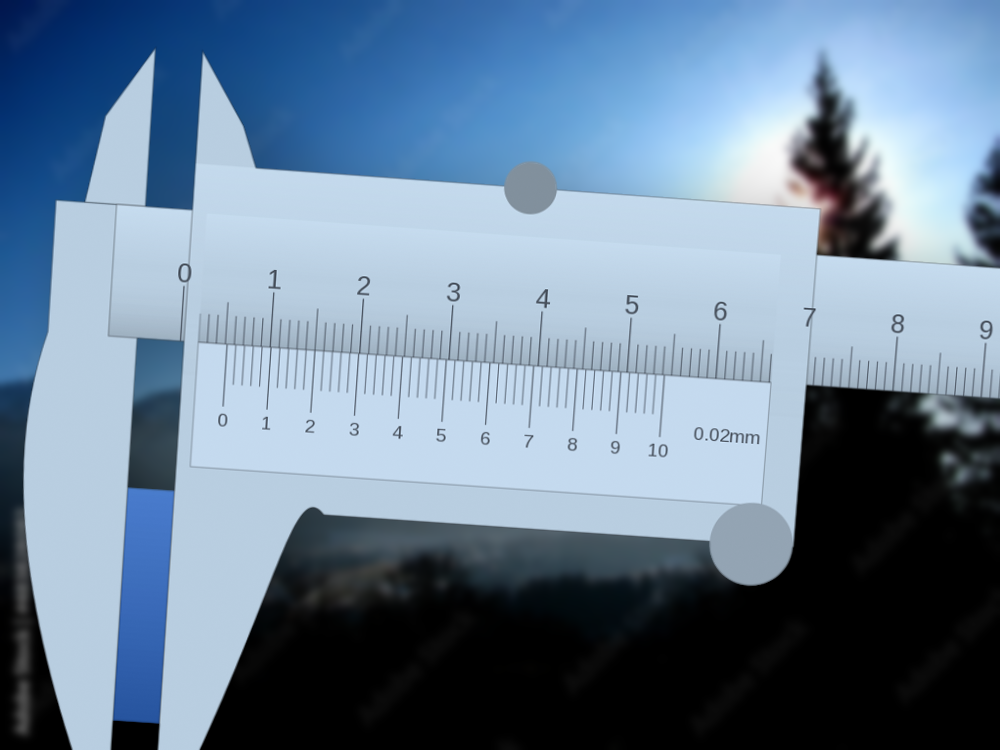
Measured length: 5.2 mm
